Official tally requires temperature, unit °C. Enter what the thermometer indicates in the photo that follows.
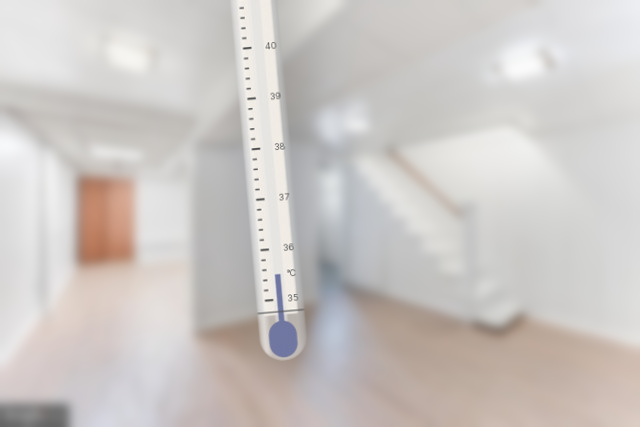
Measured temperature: 35.5 °C
